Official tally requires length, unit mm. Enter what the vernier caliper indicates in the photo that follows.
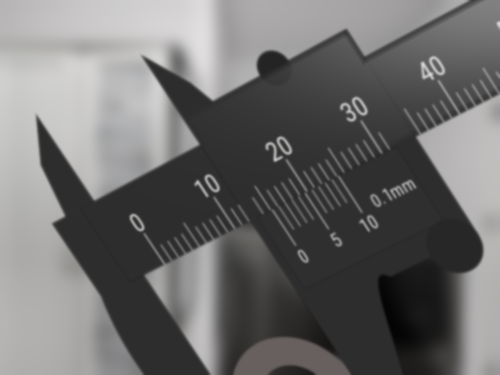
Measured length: 15.2 mm
